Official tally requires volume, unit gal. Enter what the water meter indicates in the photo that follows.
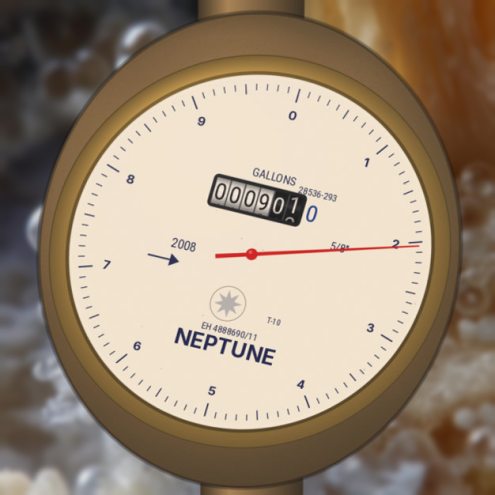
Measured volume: 9012.0 gal
